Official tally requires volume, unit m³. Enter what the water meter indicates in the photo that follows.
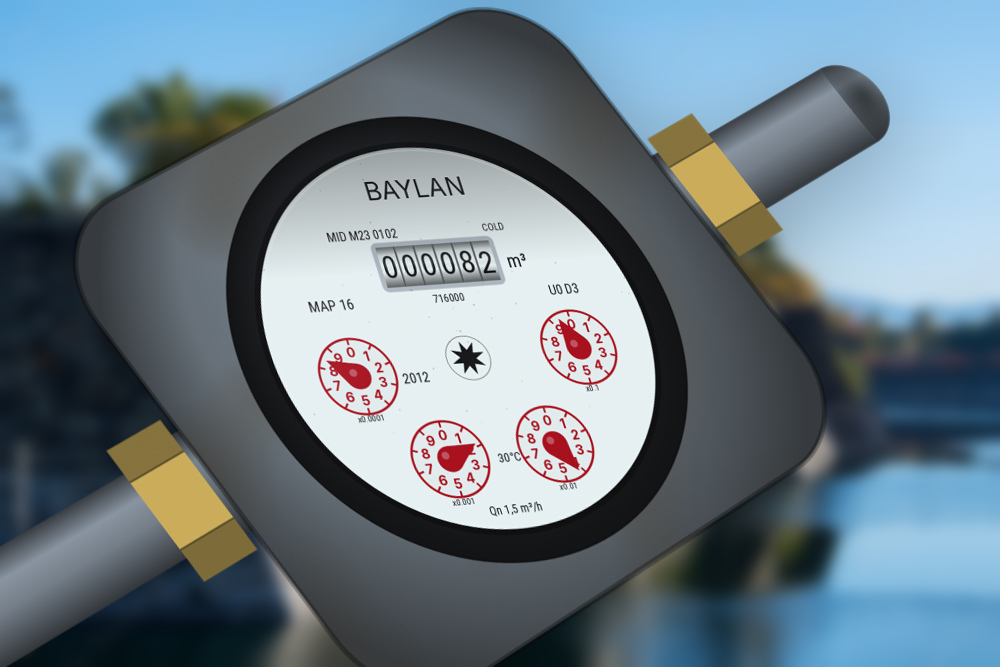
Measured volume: 81.9418 m³
